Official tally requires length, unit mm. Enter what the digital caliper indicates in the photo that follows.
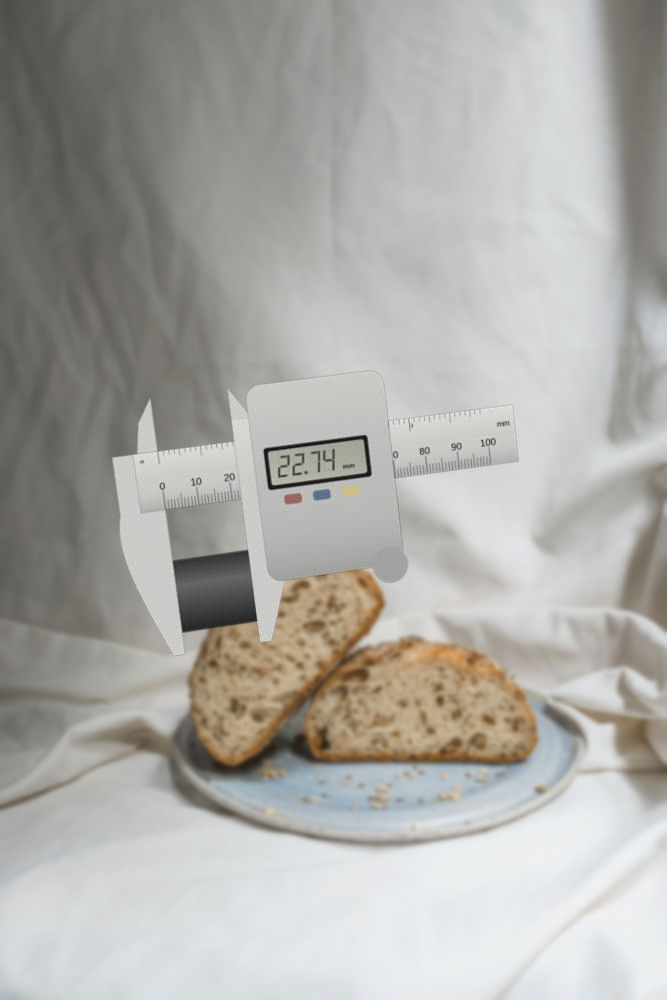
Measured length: 22.74 mm
